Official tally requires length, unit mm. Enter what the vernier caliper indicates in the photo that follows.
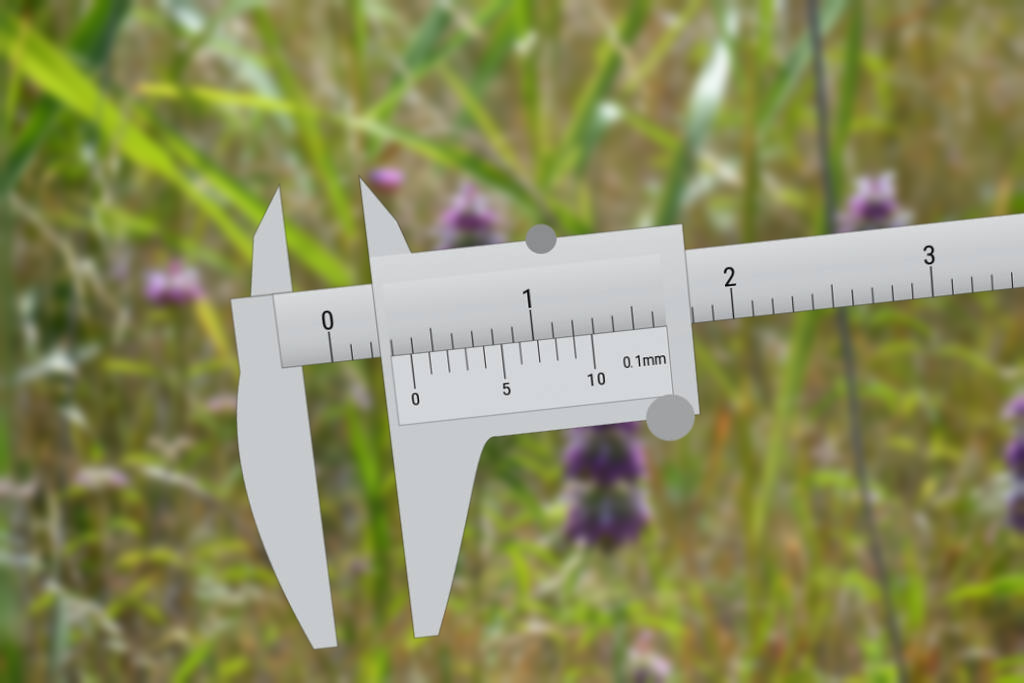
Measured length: 3.9 mm
